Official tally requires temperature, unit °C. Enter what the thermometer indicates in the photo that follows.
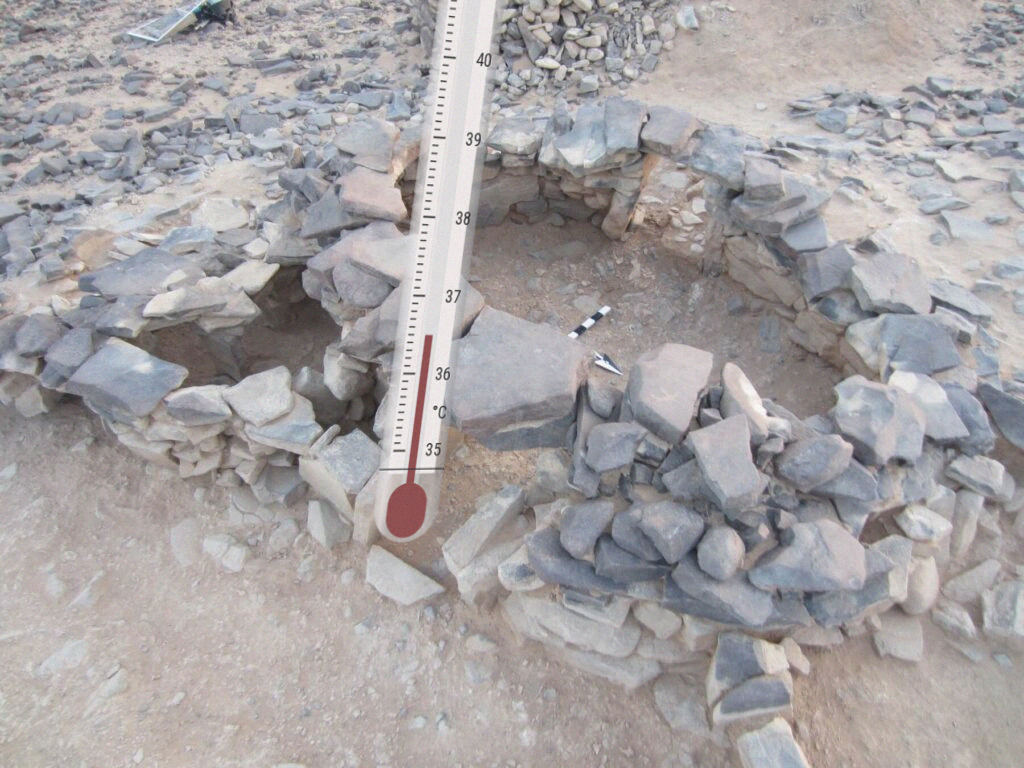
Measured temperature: 36.5 °C
